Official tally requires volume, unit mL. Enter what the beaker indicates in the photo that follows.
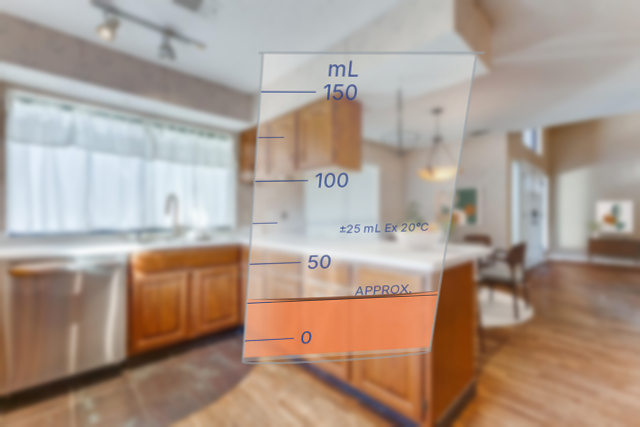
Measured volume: 25 mL
